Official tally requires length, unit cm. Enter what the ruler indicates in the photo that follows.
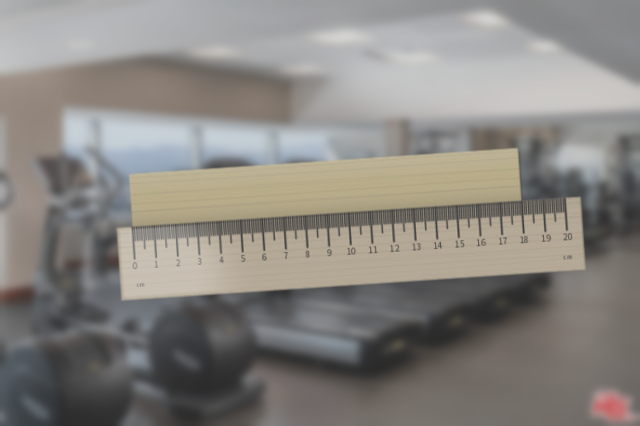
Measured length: 18 cm
